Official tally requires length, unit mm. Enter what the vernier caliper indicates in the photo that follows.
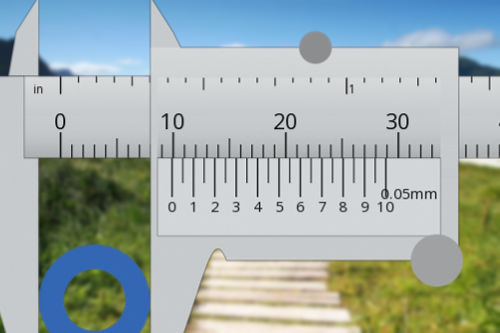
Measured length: 9.9 mm
